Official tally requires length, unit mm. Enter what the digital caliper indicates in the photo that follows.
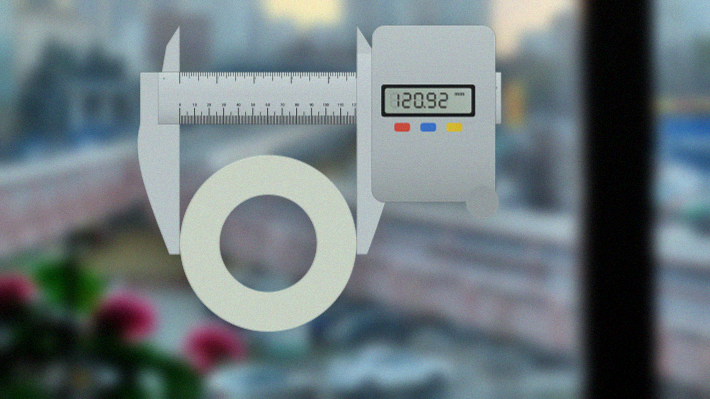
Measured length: 120.92 mm
